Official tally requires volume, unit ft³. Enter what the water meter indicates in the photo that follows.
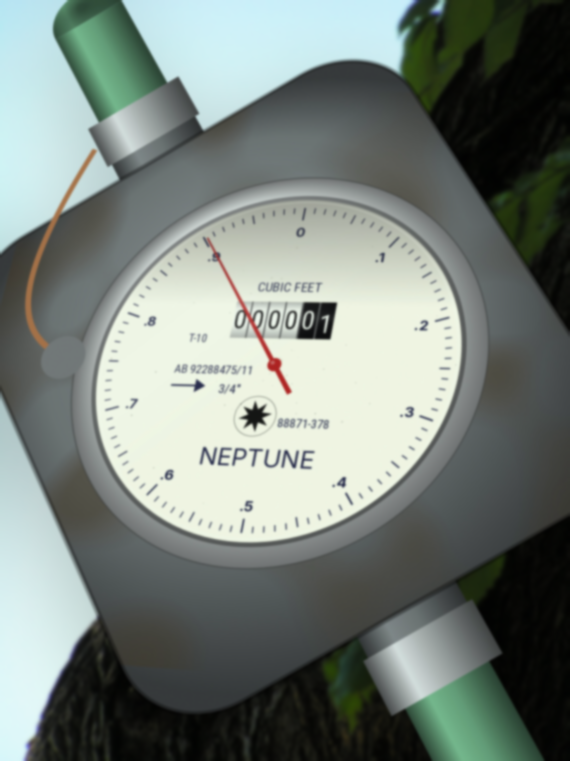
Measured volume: 0.90 ft³
